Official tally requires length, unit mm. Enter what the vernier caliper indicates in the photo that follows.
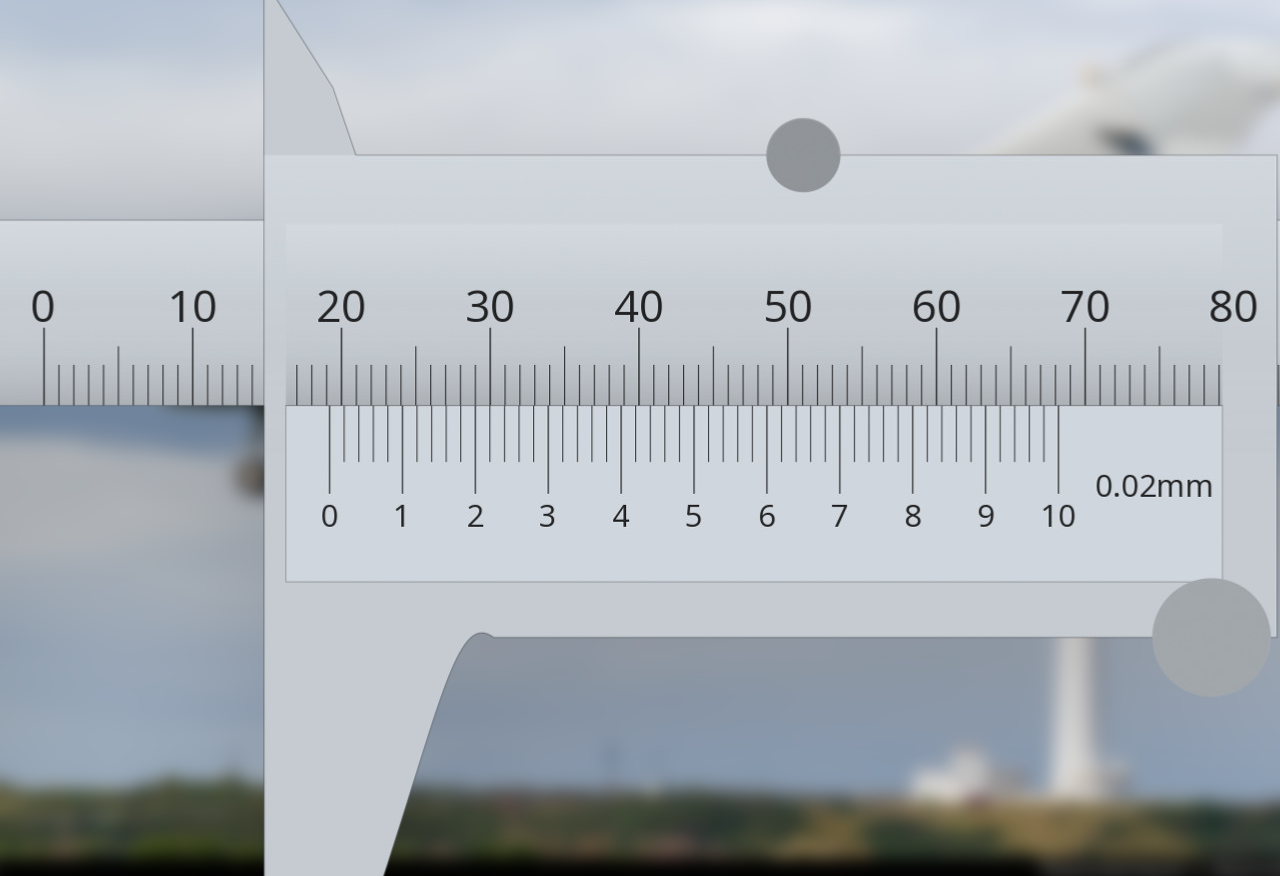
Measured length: 19.2 mm
